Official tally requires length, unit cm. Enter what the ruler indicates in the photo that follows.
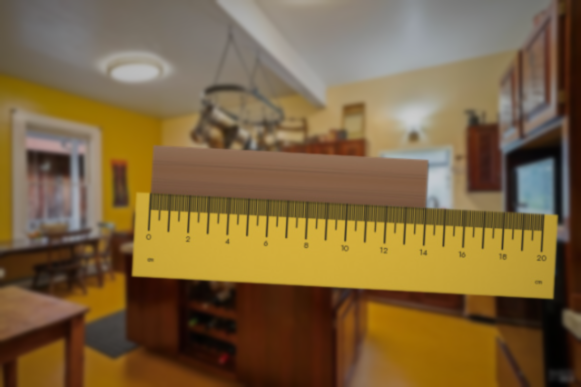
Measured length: 14 cm
